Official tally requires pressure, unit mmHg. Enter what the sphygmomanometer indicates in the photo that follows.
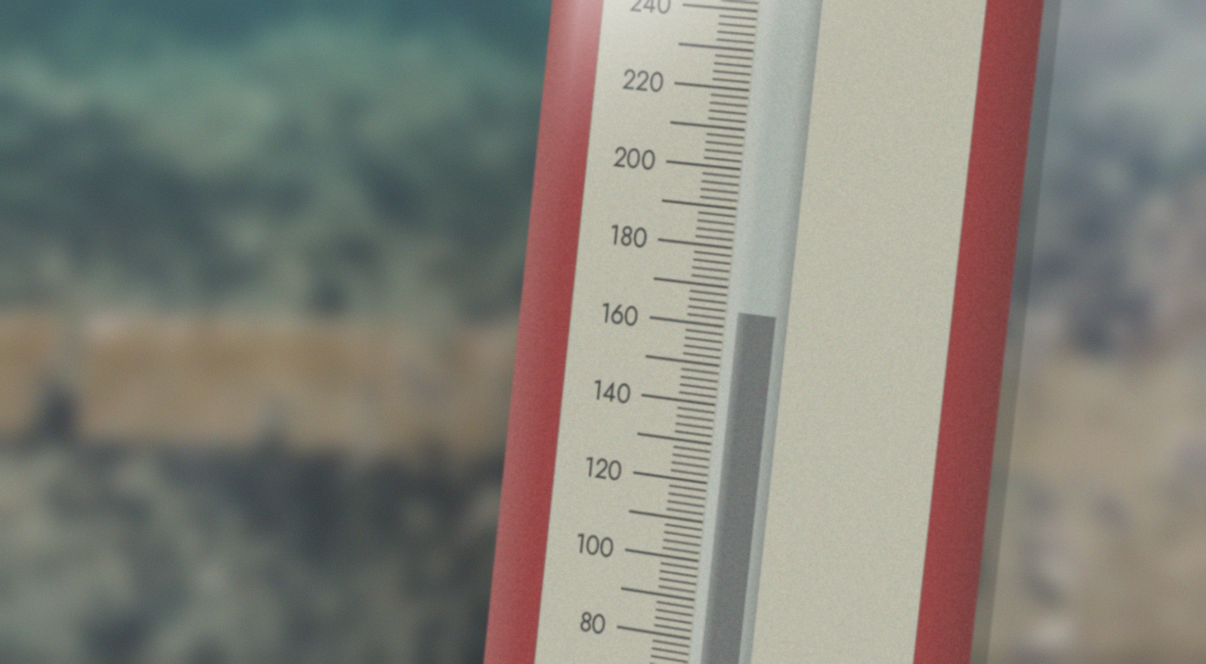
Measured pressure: 164 mmHg
